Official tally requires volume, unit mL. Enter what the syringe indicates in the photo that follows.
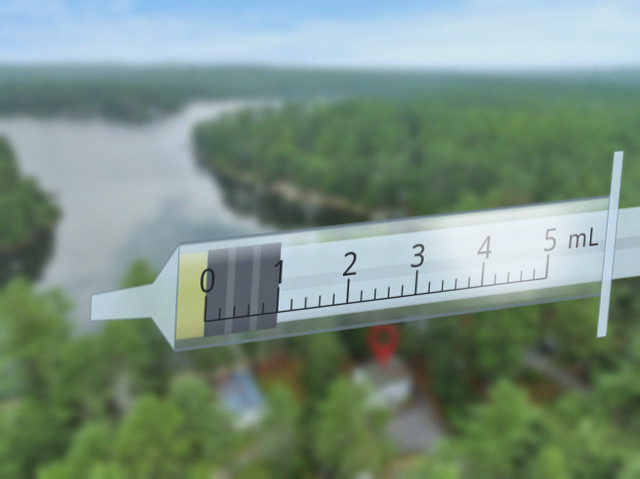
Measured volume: 0 mL
